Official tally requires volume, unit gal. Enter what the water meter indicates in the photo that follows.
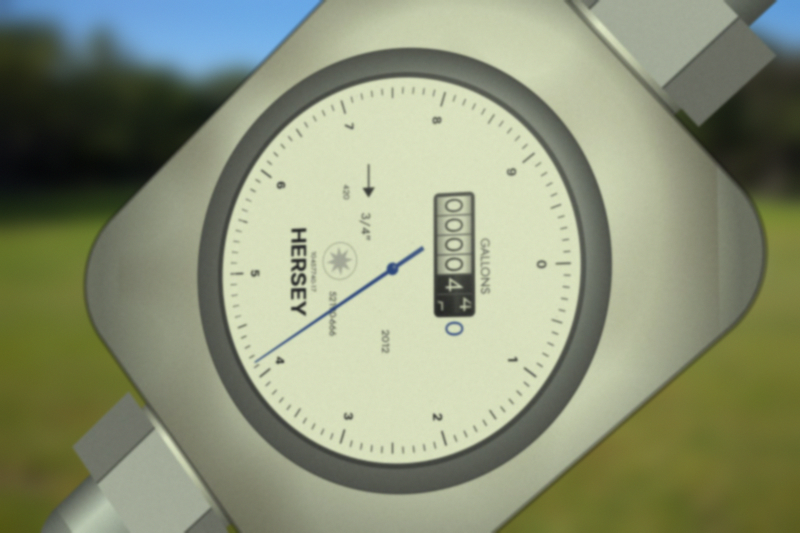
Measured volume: 444.1 gal
